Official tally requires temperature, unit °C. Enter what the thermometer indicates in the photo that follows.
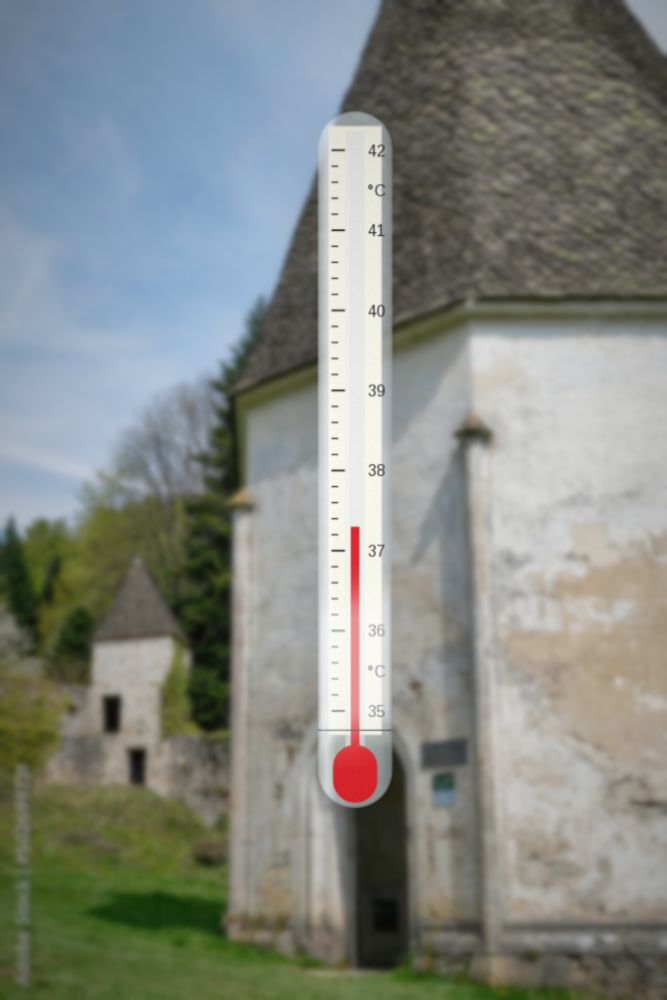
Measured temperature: 37.3 °C
